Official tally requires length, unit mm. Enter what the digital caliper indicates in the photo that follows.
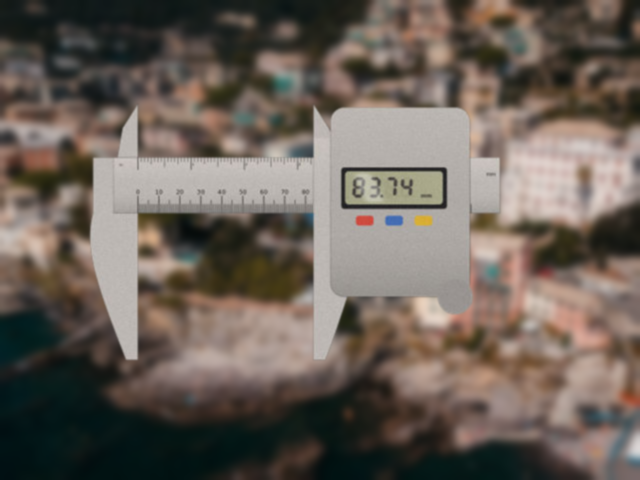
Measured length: 83.74 mm
